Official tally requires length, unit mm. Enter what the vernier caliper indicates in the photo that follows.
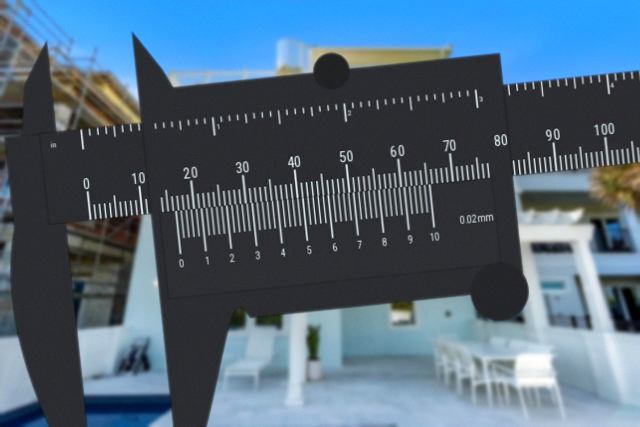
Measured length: 16.5 mm
